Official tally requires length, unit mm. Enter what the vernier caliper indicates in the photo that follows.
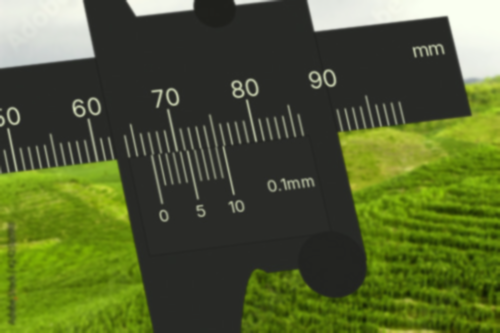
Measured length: 66.8 mm
